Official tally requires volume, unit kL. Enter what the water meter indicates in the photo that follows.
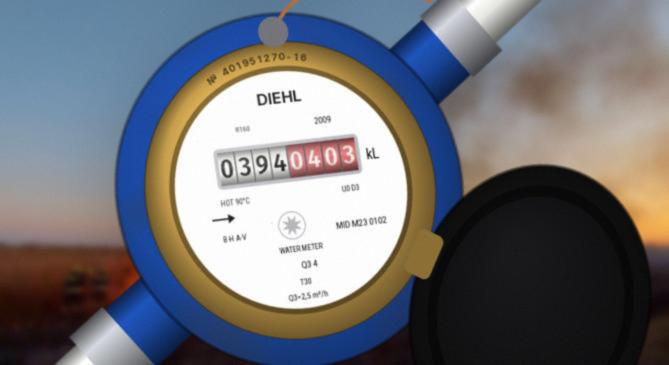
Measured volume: 394.0403 kL
